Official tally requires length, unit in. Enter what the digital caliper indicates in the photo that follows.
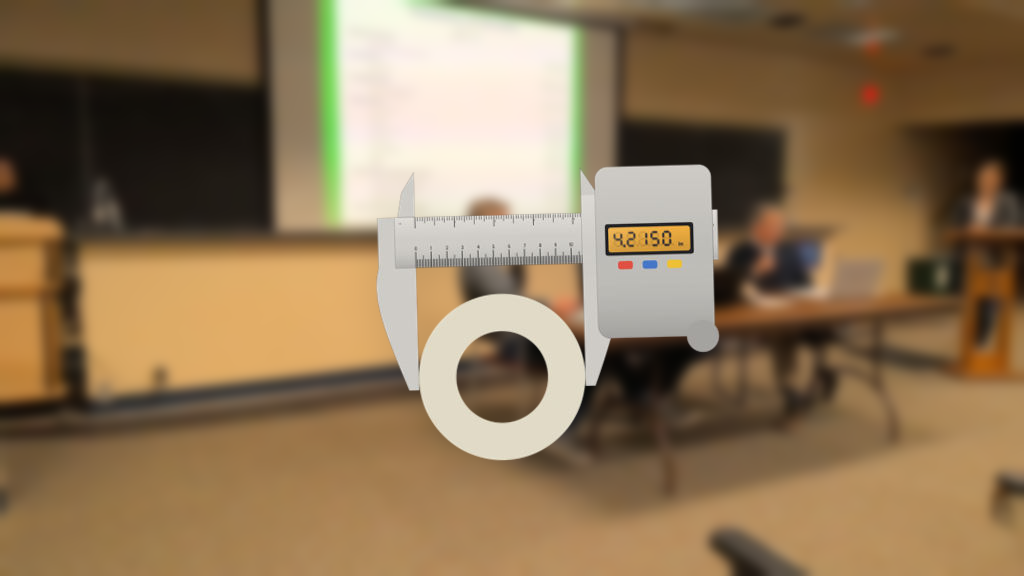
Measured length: 4.2150 in
